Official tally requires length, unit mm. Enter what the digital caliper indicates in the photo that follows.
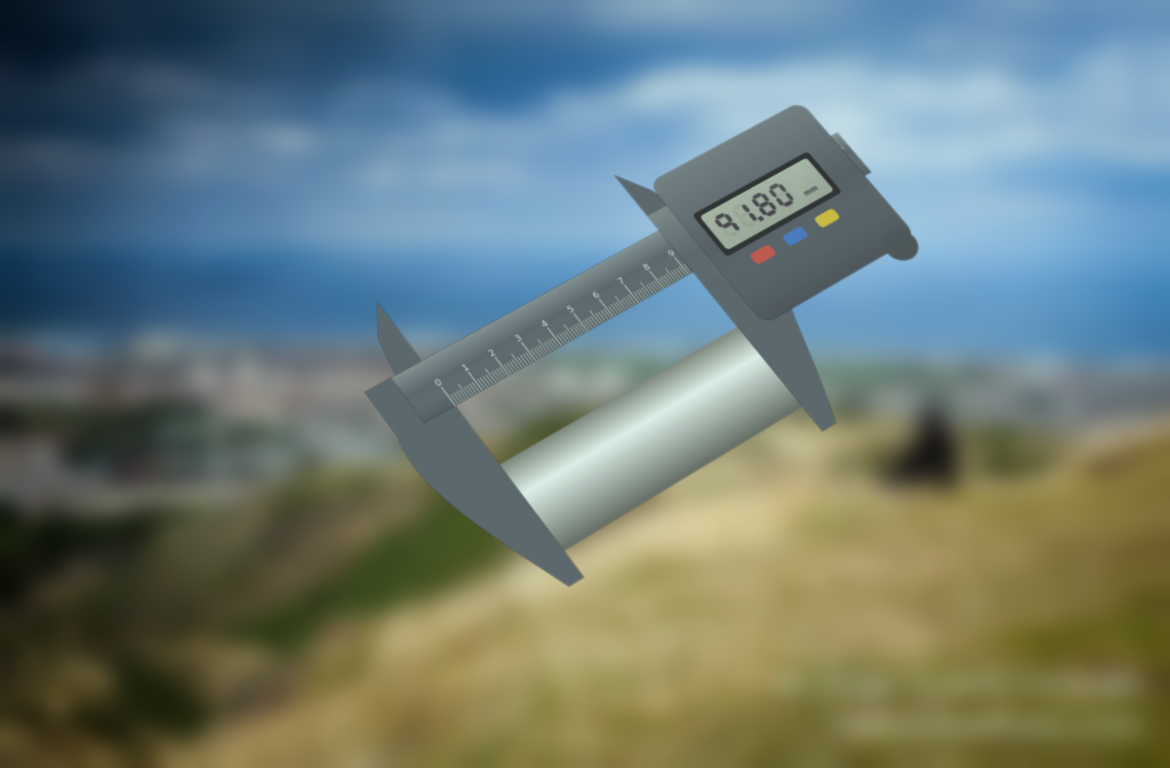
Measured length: 91.80 mm
